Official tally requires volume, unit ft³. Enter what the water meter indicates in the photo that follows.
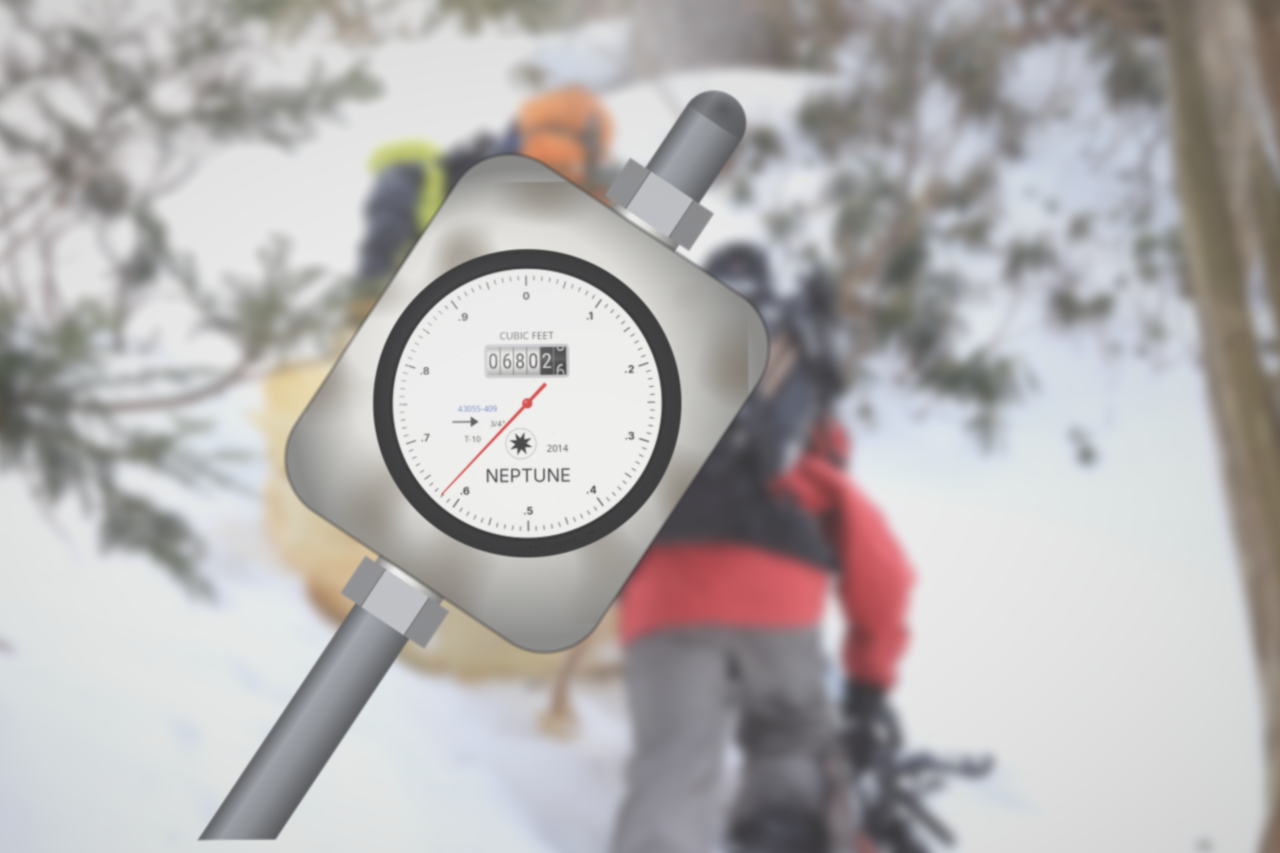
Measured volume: 68025.62 ft³
